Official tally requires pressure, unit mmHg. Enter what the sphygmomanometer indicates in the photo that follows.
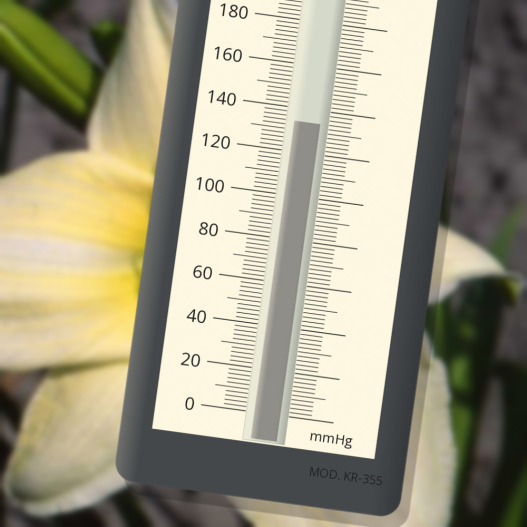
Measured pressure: 134 mmHg
